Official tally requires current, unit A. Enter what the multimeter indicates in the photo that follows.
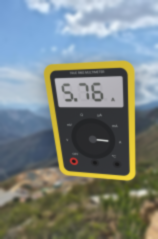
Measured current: 5.76 A
